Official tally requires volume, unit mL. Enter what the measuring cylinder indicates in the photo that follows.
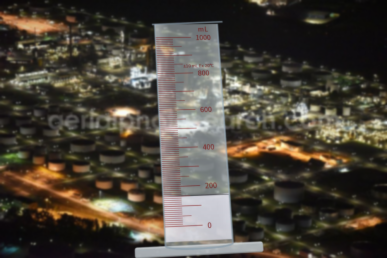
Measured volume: 150 mL
